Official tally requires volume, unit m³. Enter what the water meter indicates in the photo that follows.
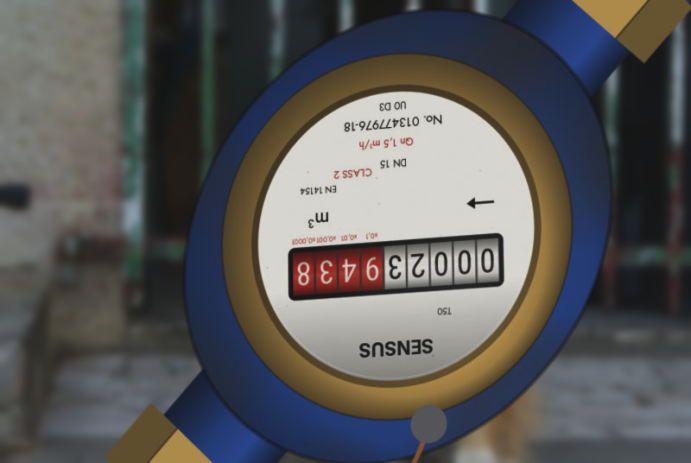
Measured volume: 23.9438 m³
